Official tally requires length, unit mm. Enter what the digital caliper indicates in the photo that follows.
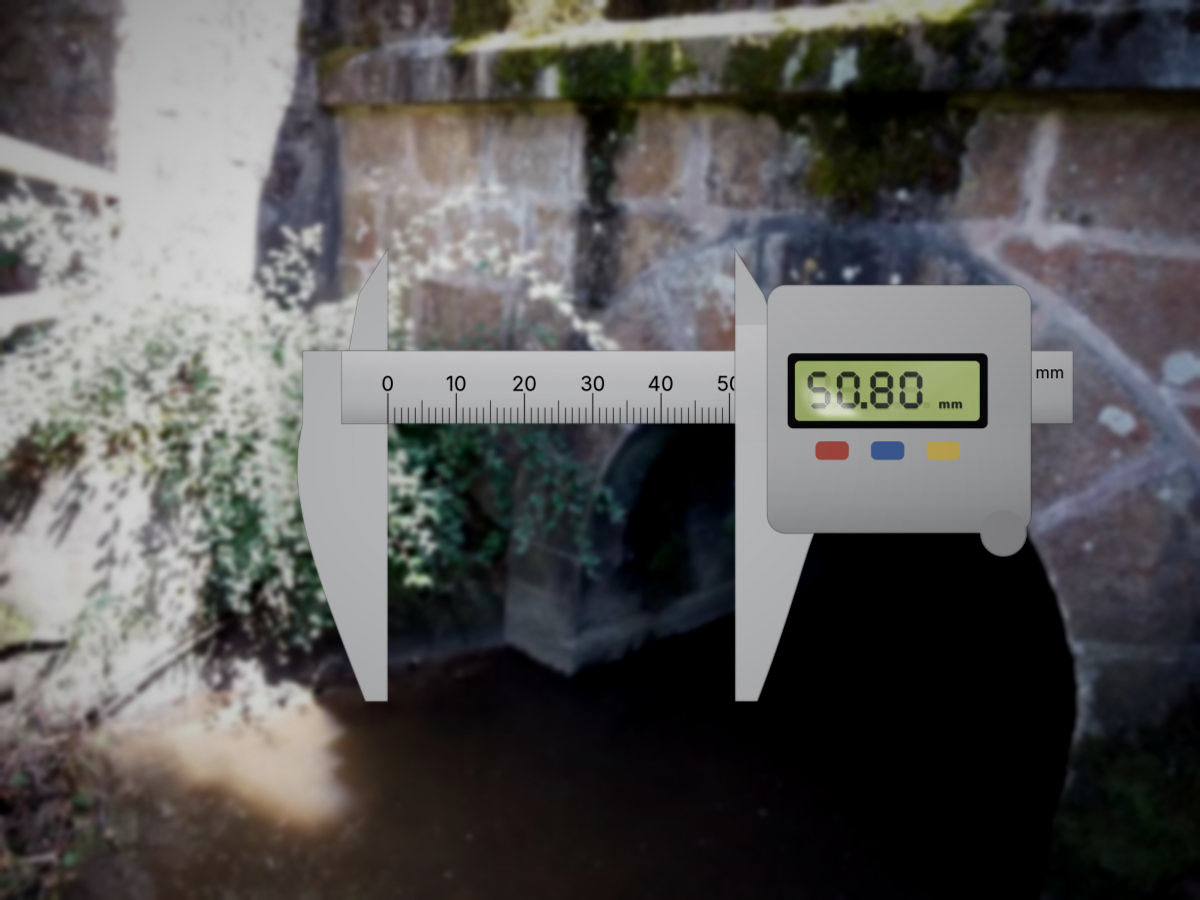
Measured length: 50.80 mm
